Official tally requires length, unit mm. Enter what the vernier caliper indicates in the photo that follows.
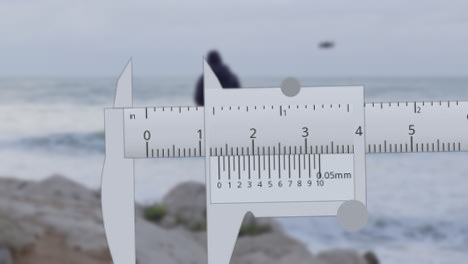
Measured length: 13.5 mm
